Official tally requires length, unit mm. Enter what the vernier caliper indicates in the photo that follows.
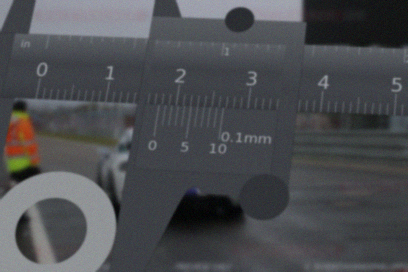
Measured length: 17.6 mm
